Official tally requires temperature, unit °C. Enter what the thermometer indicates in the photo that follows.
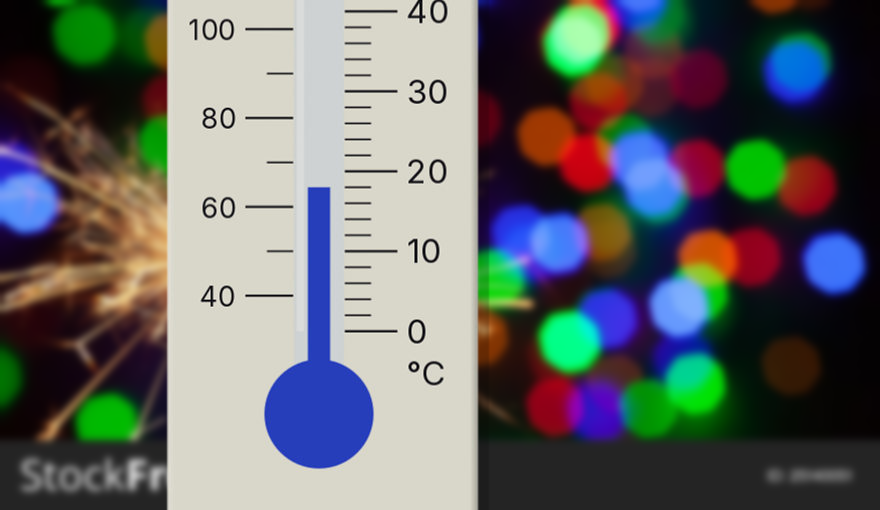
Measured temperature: 18 °C
